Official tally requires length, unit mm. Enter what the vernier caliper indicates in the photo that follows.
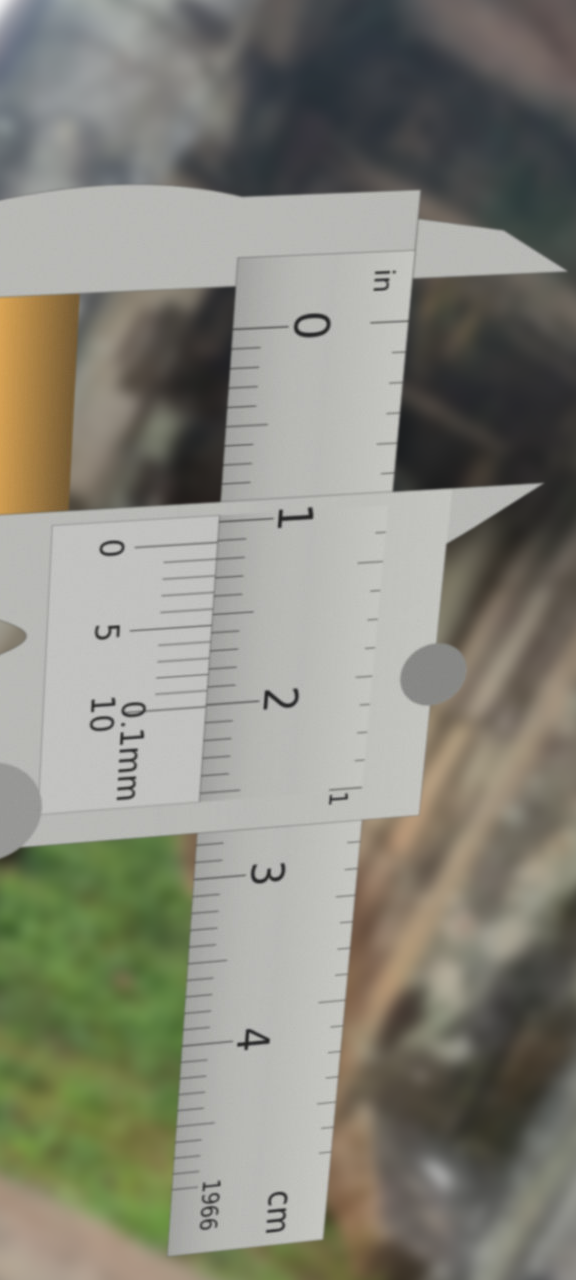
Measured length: 11.1 mm
